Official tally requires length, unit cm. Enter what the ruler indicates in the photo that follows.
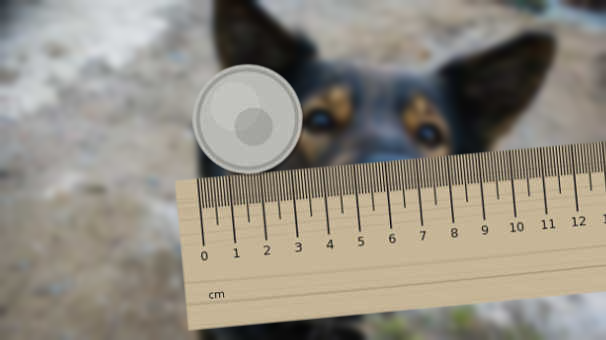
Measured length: 3.5 cm
